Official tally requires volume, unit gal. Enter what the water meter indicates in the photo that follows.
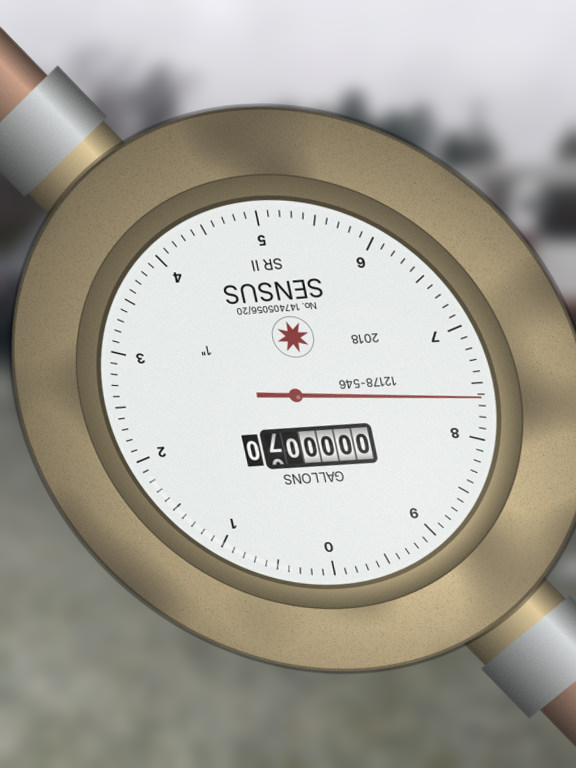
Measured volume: 67.6 gal
